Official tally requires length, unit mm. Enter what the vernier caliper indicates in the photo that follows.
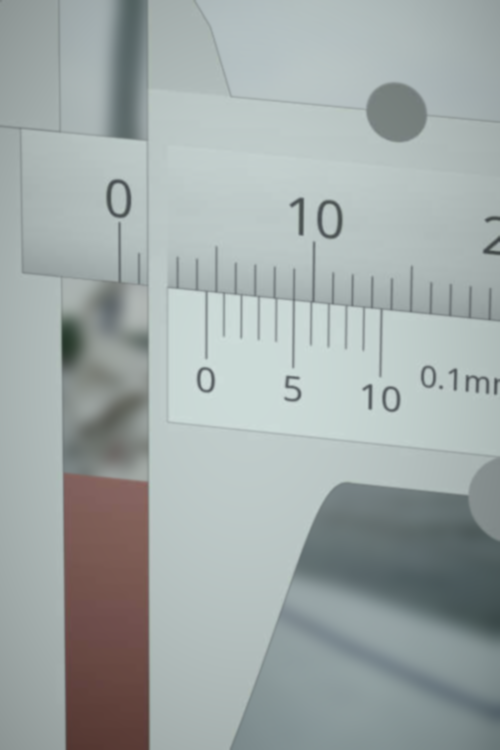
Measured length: 4.5 mm
